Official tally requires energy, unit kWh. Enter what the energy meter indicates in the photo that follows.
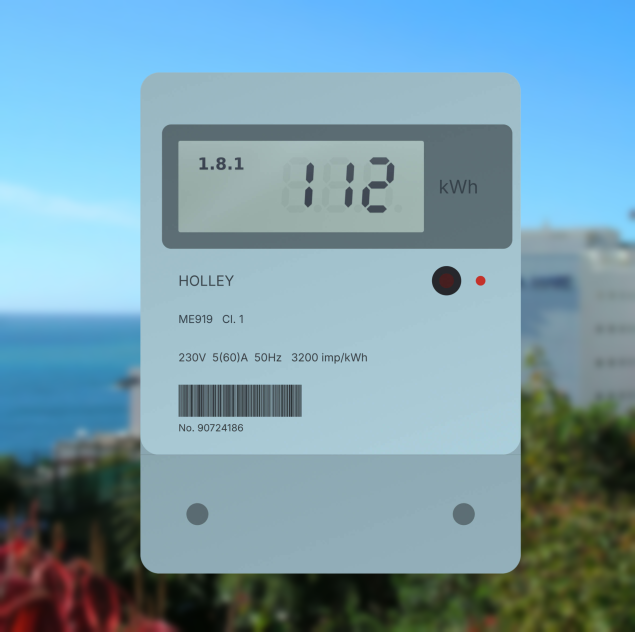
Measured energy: 112 kWh
